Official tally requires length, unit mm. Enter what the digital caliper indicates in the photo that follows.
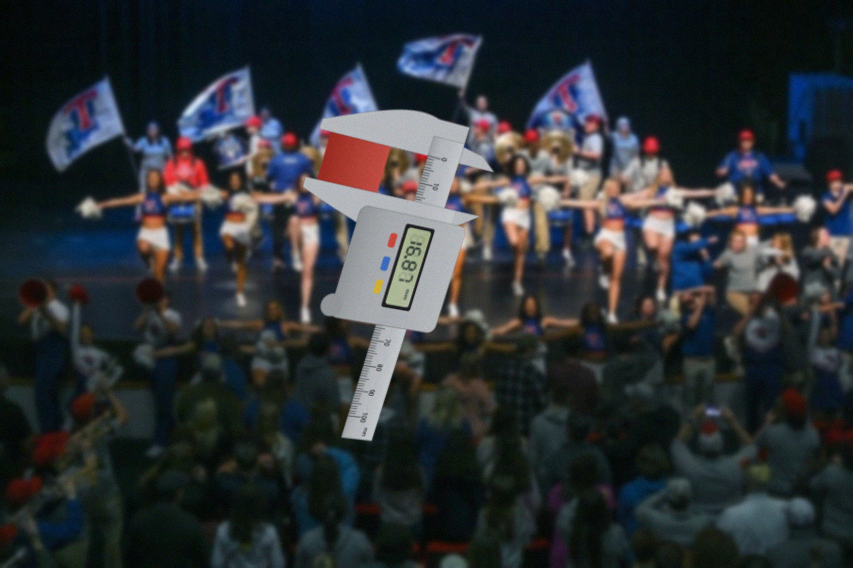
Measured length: 16.87 mm
